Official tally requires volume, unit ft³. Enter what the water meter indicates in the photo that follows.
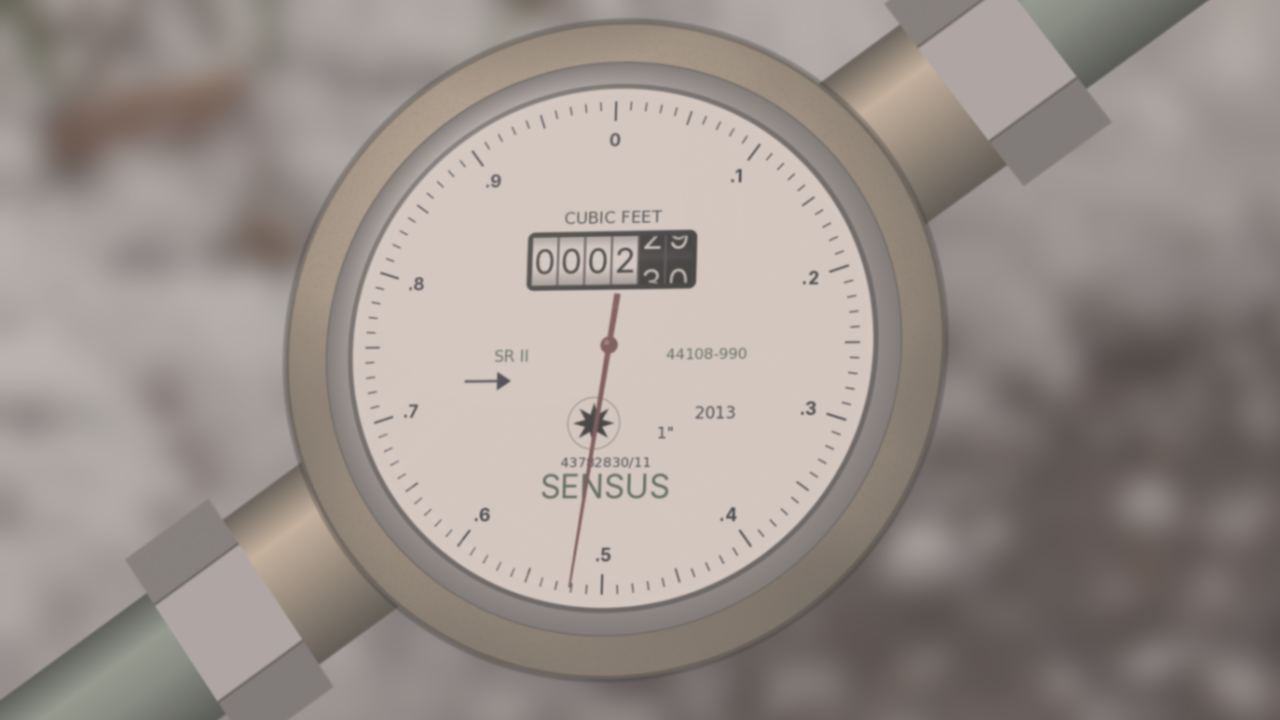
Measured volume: 229.52 ft³
